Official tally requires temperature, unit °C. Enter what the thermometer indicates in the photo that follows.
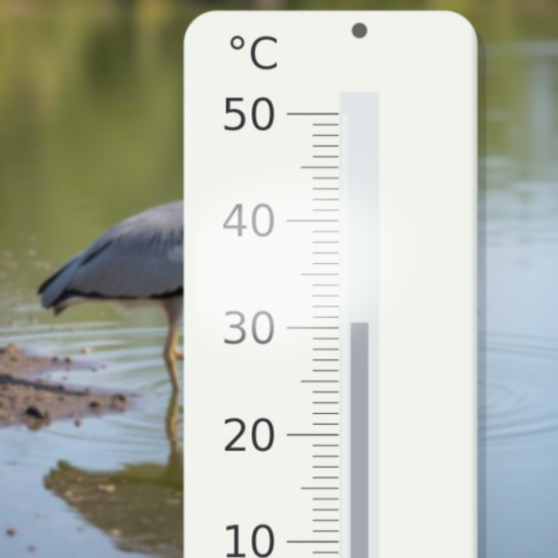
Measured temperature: 30.5 °C
